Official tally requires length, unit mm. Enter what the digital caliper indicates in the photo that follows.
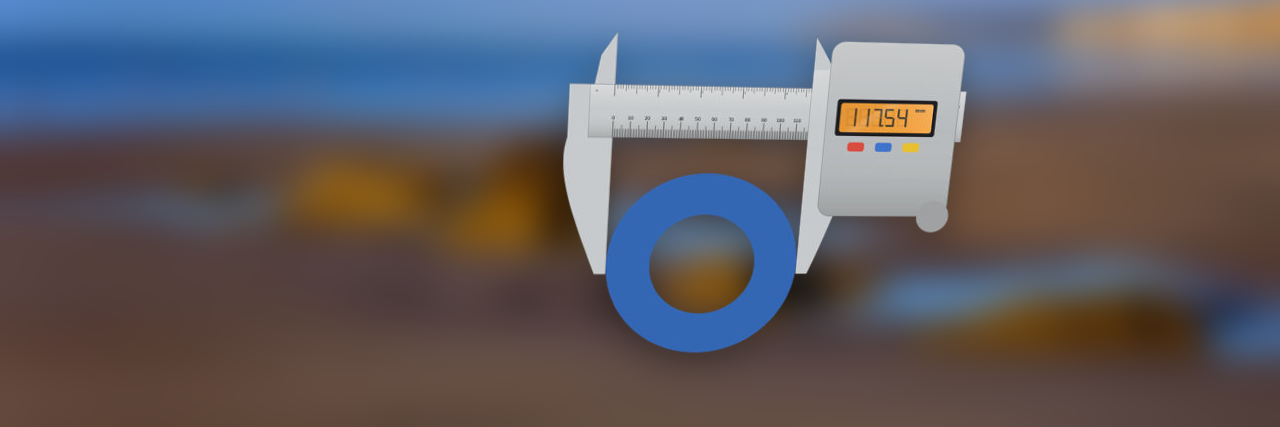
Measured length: 117.54 mm
